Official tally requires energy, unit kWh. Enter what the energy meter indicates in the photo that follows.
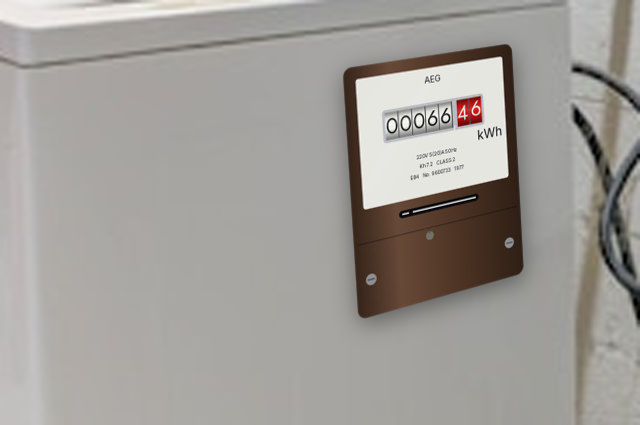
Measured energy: 66.46 kWh
